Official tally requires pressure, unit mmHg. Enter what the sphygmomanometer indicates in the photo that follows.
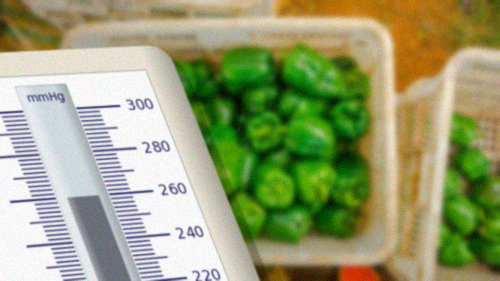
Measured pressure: 260 mmHg
